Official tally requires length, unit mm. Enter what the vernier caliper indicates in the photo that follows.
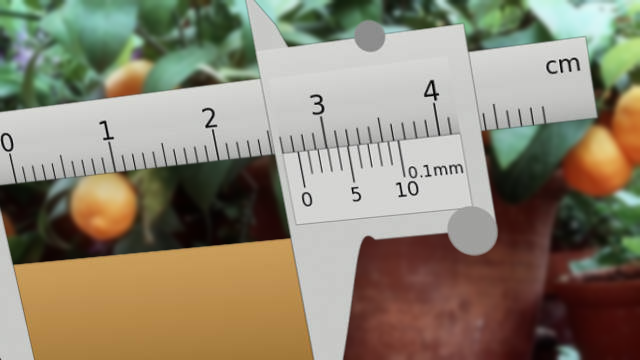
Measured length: 27.4 mm
